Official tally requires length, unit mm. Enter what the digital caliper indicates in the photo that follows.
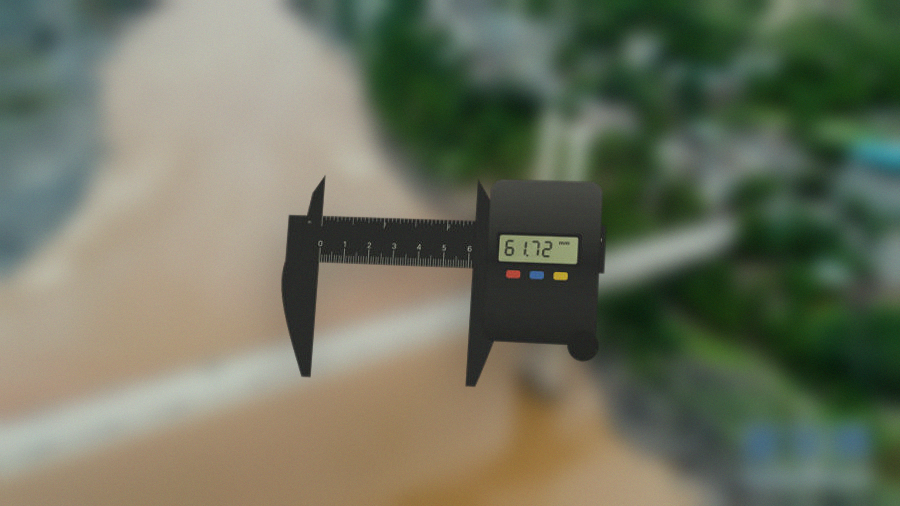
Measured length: 61.72 mm
